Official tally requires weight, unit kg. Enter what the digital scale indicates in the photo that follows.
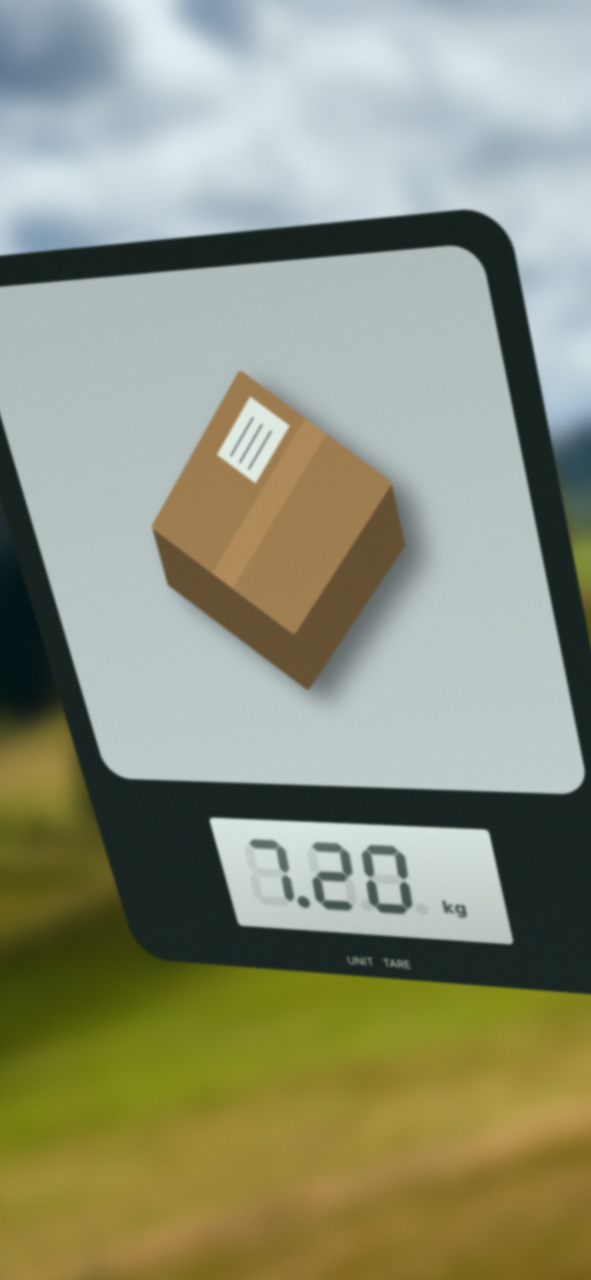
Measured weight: 7.20 kg
